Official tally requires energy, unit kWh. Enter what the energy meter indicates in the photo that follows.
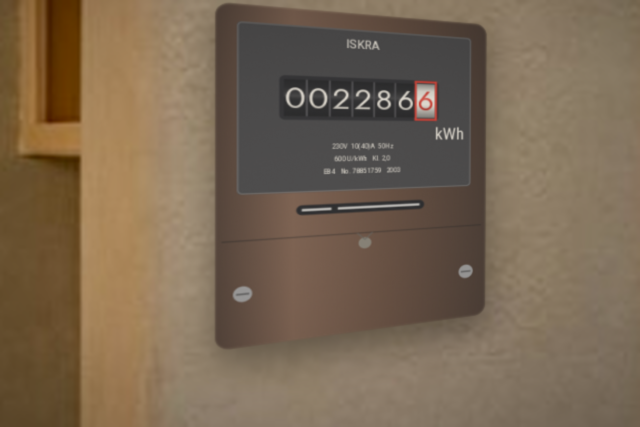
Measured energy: 2286.6 kWh
